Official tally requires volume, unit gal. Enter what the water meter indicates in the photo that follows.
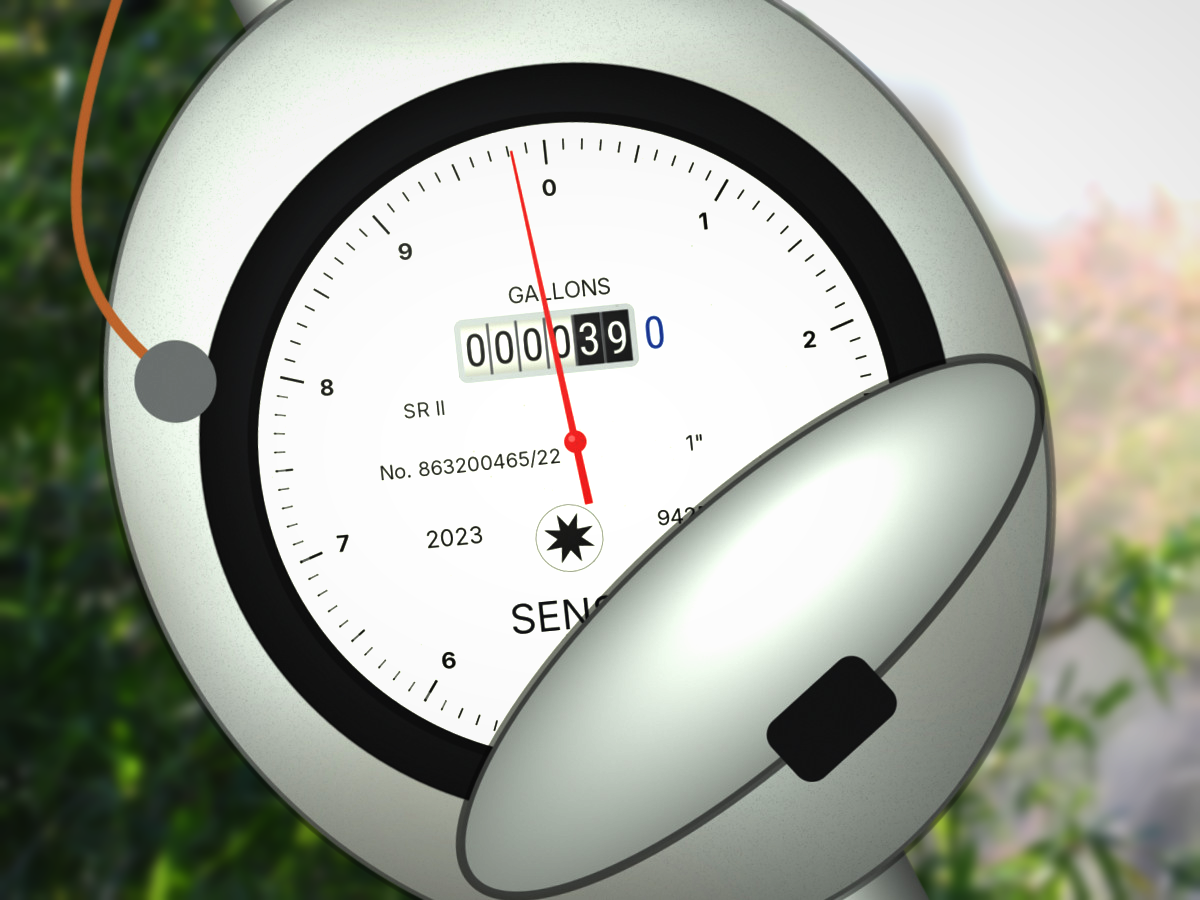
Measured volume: 389.8 gal
